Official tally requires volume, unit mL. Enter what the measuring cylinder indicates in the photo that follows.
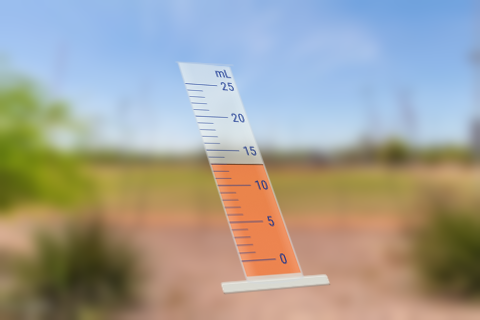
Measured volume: 13 mL
